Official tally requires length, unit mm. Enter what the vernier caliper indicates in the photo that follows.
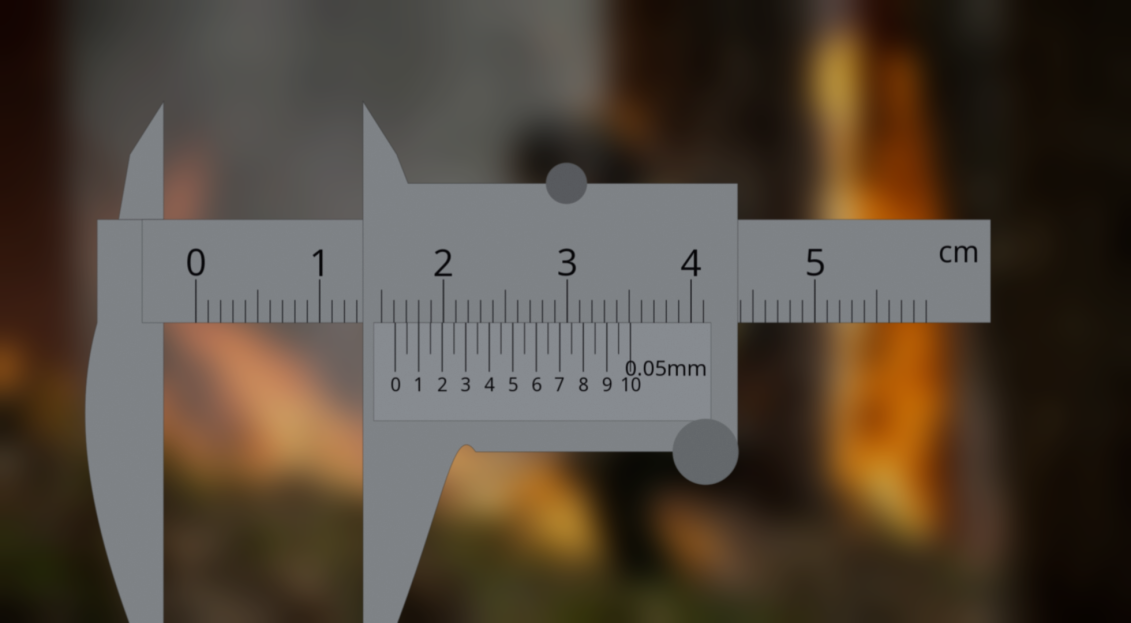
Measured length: 16.1 mm
